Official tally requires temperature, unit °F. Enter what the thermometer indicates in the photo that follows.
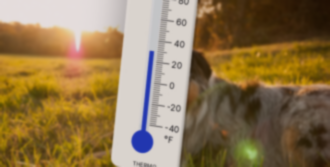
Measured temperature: 30 °F
